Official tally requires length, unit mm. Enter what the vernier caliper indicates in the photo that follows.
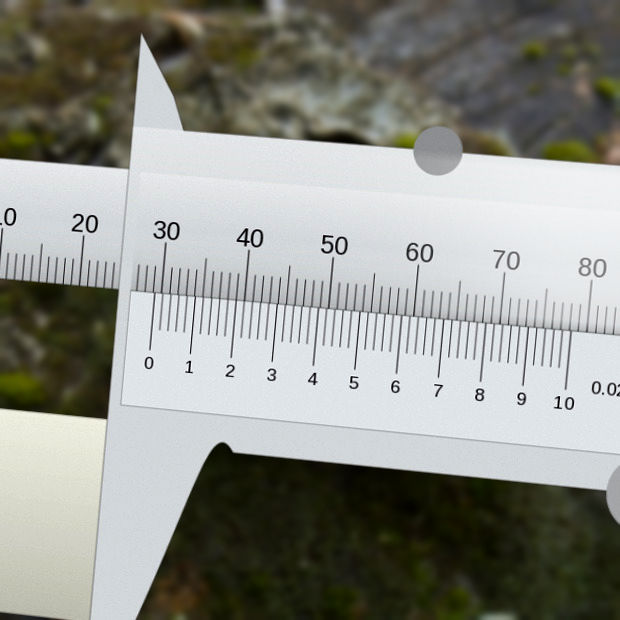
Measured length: 29.2 mm
